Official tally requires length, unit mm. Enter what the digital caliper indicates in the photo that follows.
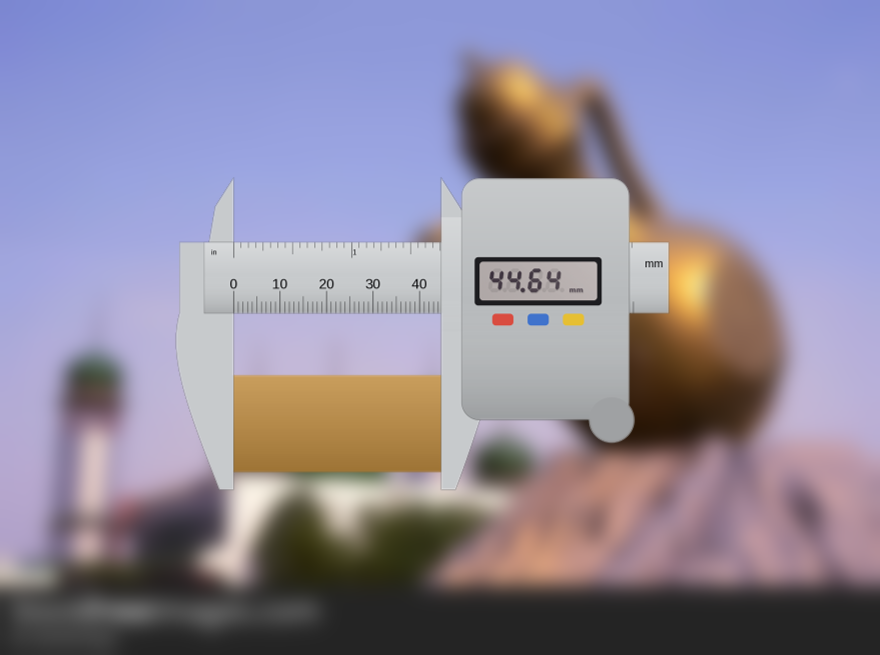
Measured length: 44.64 mm
